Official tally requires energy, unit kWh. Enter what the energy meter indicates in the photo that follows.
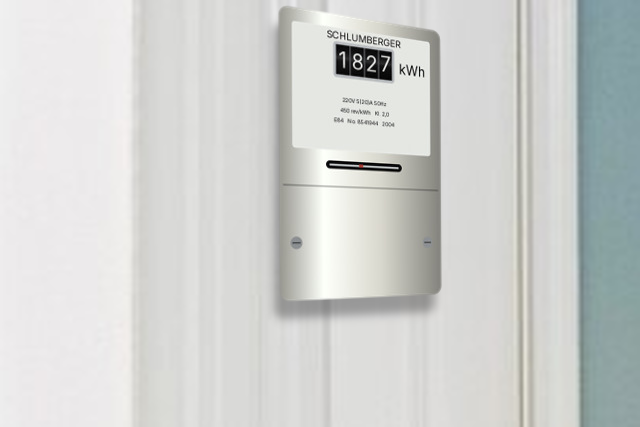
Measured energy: 1827 kWh
